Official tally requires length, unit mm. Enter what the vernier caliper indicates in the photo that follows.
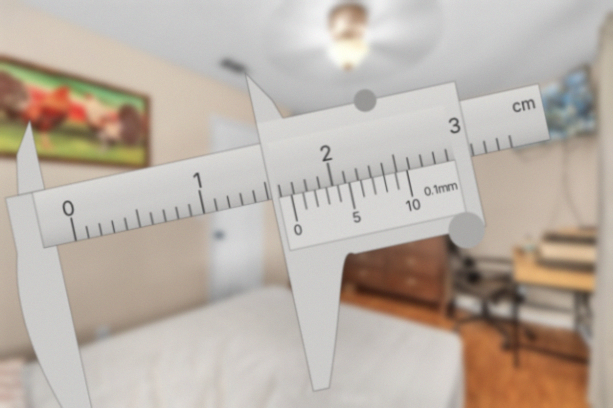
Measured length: 16.8 mm
